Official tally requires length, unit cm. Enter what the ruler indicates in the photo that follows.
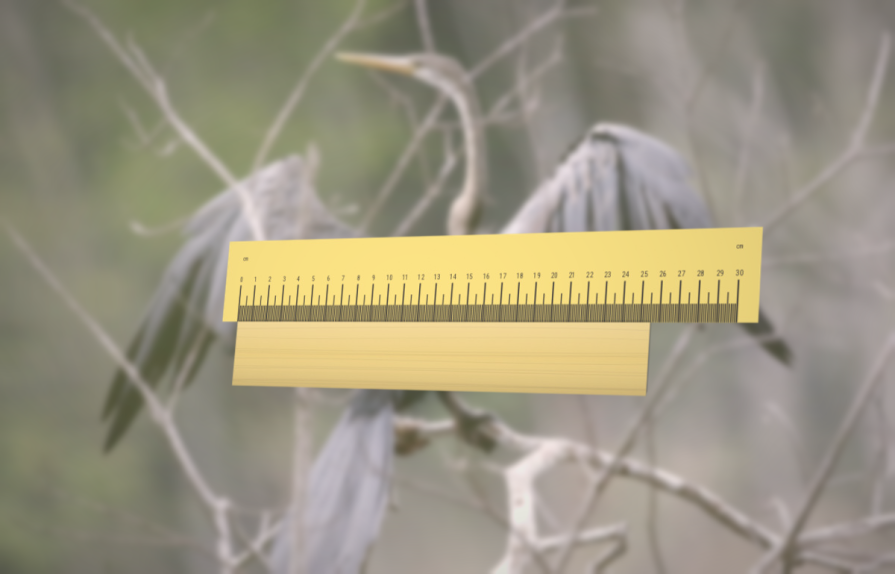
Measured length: 25.5 cm
